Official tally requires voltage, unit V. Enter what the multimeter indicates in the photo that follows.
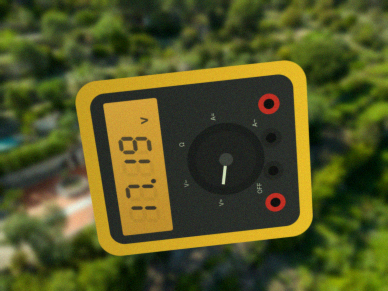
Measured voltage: 17.19 V
